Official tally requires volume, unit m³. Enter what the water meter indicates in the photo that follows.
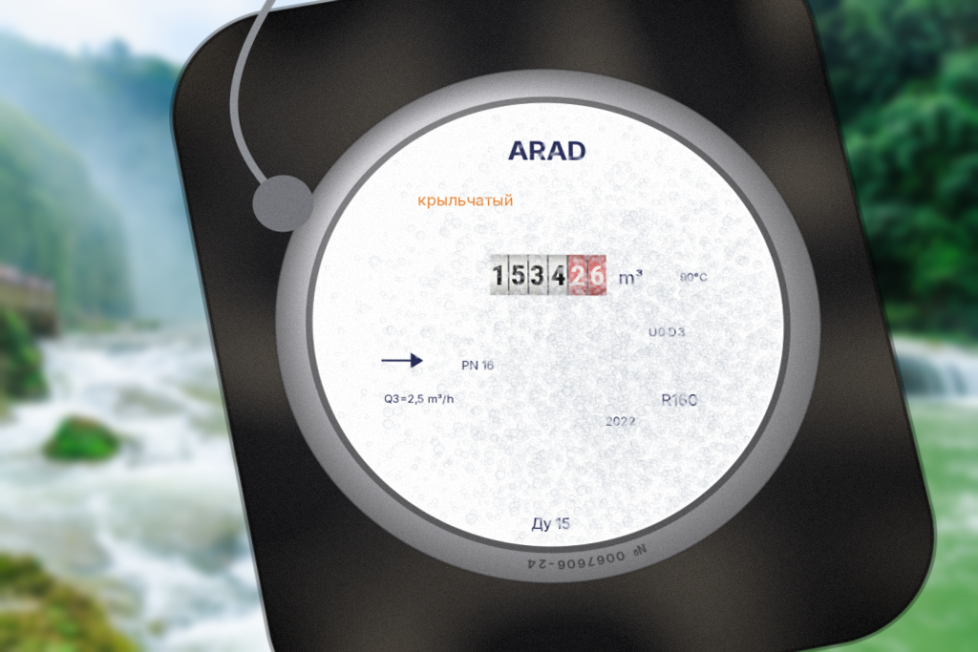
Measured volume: 1534.26 m³
